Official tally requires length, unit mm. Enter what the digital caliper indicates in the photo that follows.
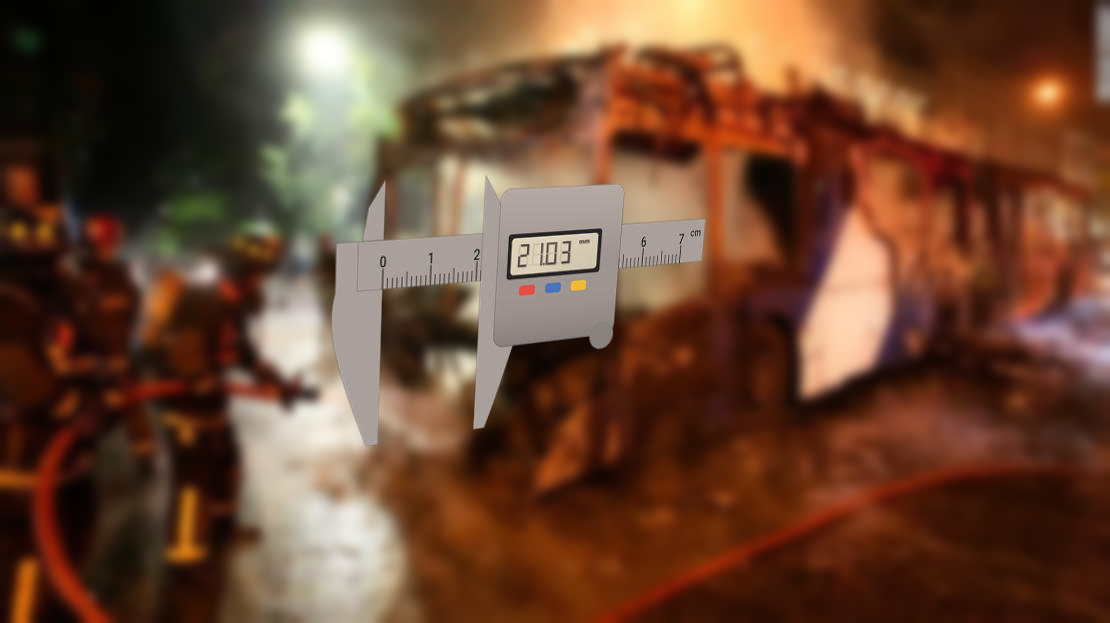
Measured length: 21.03 mm
